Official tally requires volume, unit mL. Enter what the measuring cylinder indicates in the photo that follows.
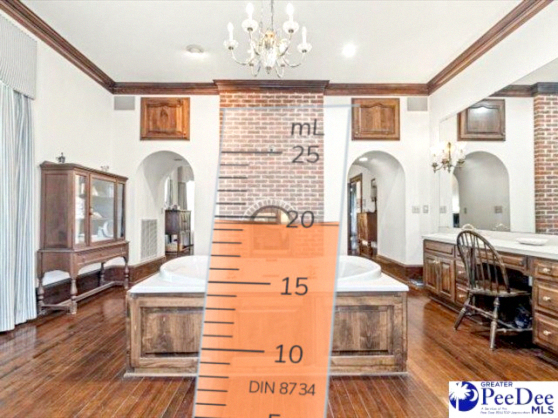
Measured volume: 19.5 mL
